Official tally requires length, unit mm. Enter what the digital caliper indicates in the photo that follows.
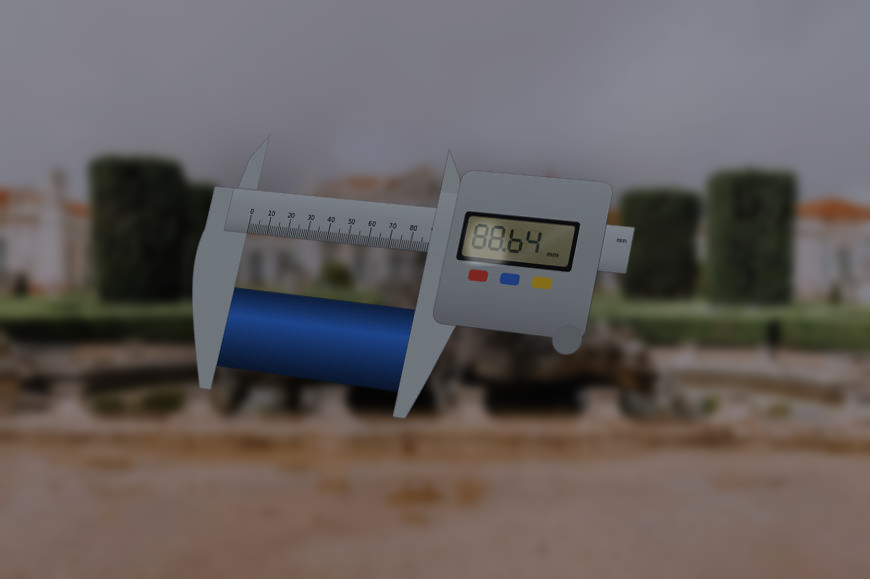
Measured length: 88.64 mm
